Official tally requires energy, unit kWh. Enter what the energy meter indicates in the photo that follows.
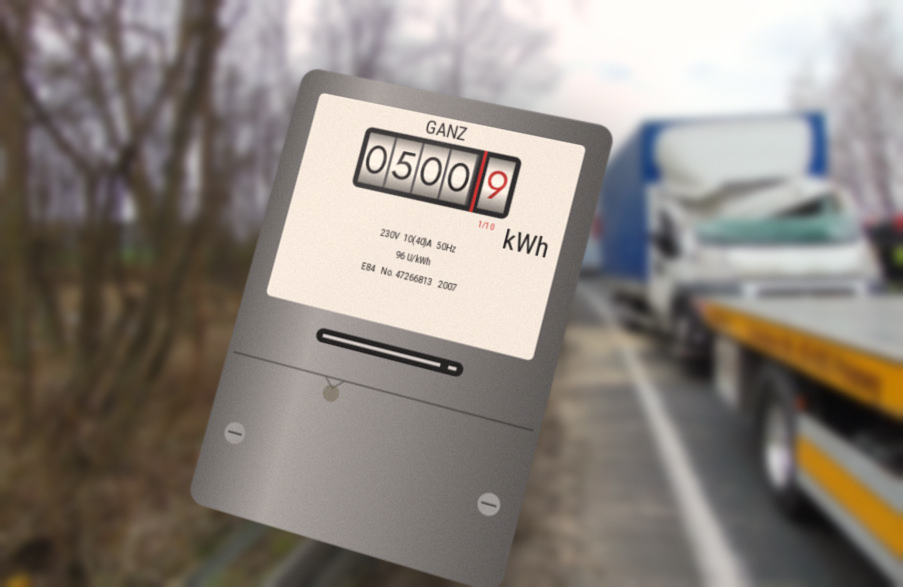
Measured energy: 500.9 kWh
